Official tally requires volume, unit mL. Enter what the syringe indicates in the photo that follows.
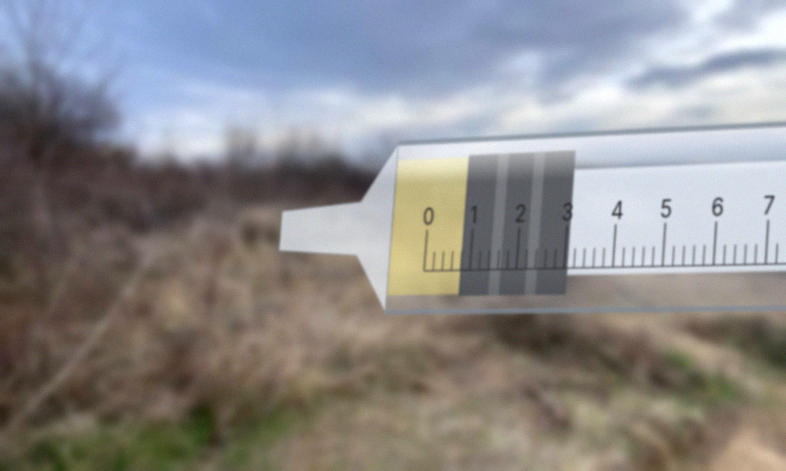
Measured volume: 0.8 mL
